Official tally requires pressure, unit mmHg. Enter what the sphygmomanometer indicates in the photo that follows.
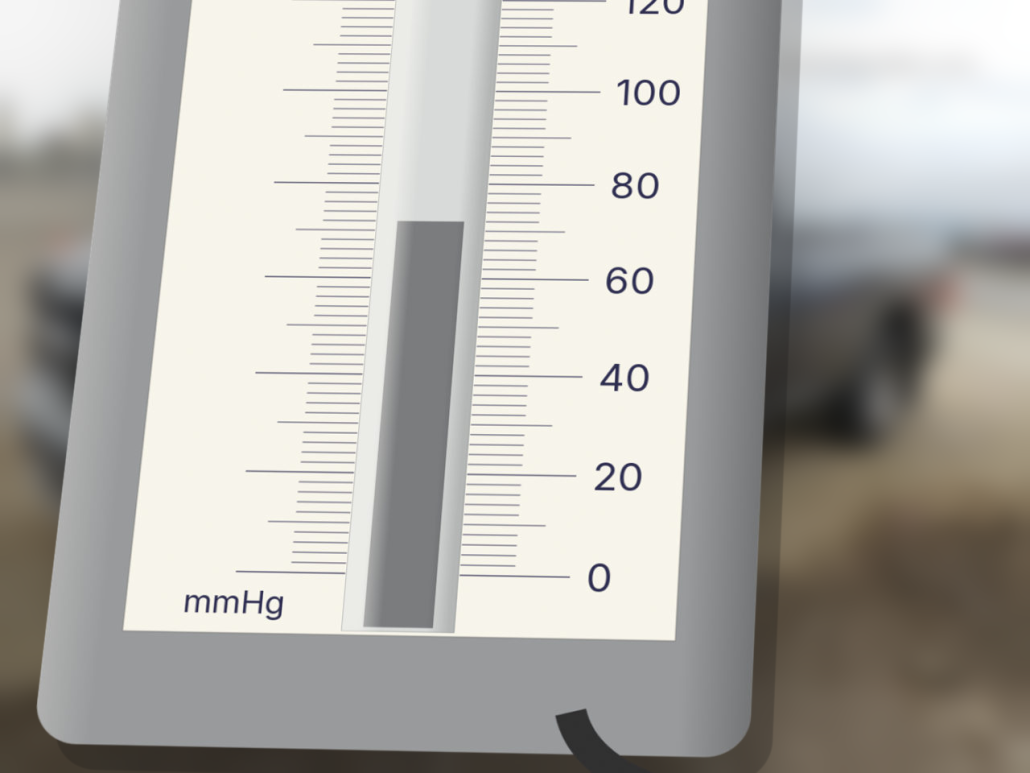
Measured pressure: 72 mmHg
